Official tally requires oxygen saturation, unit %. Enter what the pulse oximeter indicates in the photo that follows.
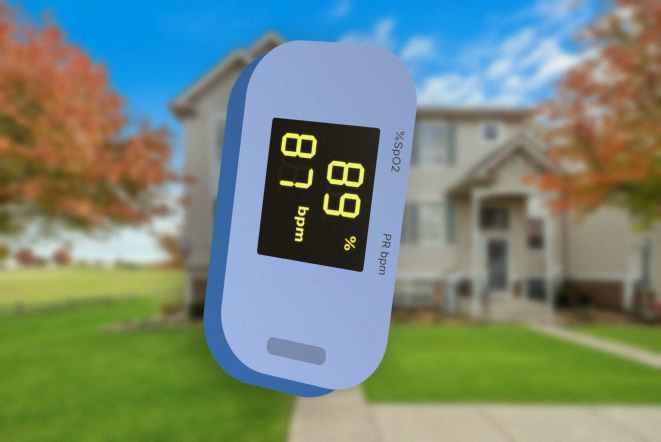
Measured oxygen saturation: 89 %
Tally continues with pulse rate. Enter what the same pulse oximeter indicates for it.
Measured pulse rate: 87 bpm
